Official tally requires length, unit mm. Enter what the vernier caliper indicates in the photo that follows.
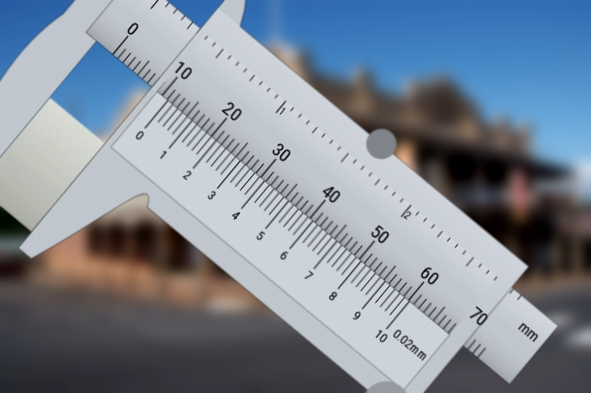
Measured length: 11.2 mm
